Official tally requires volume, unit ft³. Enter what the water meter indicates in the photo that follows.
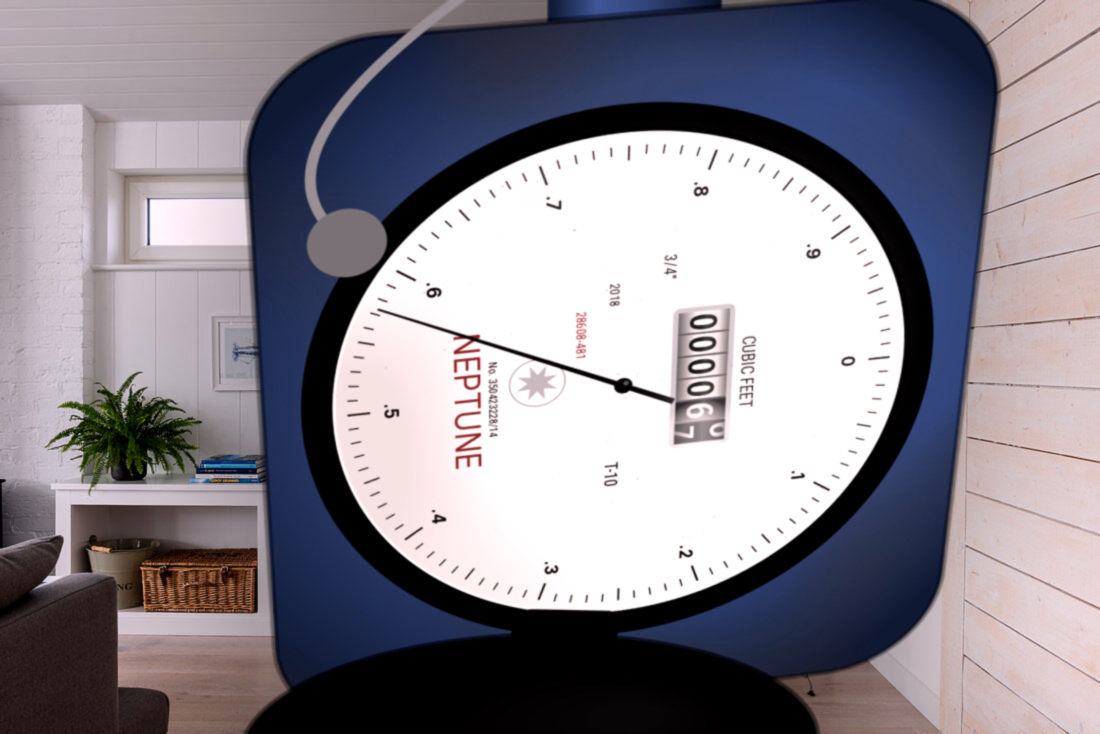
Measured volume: 66.57 ft³
